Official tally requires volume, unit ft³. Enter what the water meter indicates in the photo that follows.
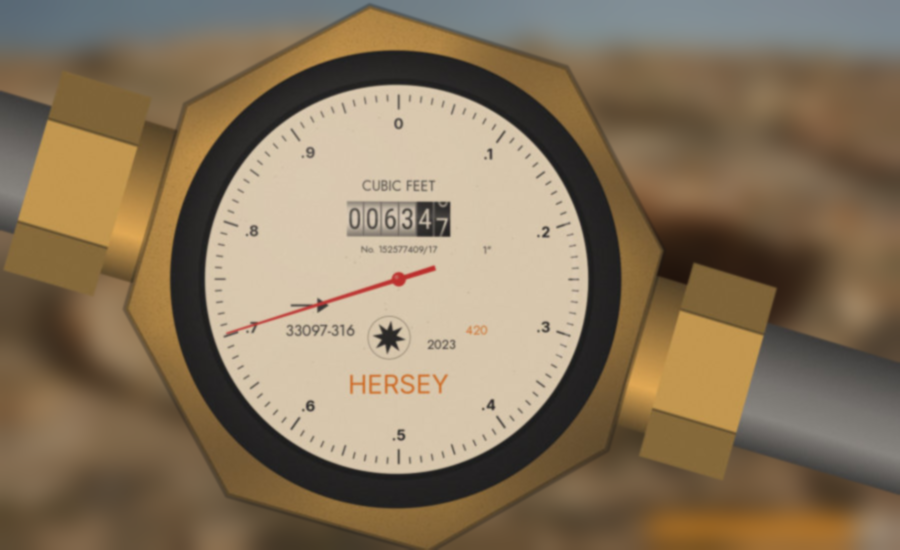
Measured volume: 6346.70 ft³
